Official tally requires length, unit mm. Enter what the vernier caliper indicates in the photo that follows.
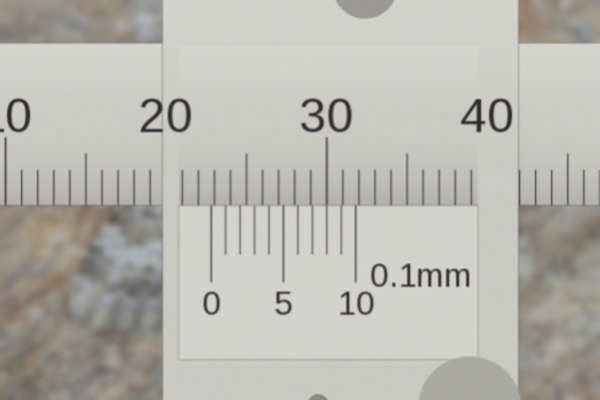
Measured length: 22.8 mm
